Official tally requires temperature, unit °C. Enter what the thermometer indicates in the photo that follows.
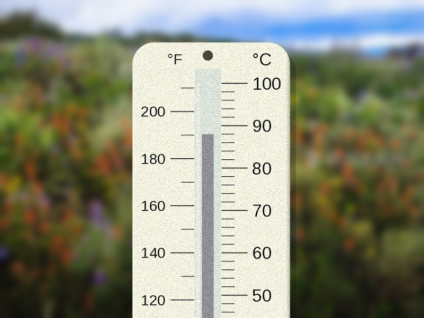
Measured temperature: 88 °C
